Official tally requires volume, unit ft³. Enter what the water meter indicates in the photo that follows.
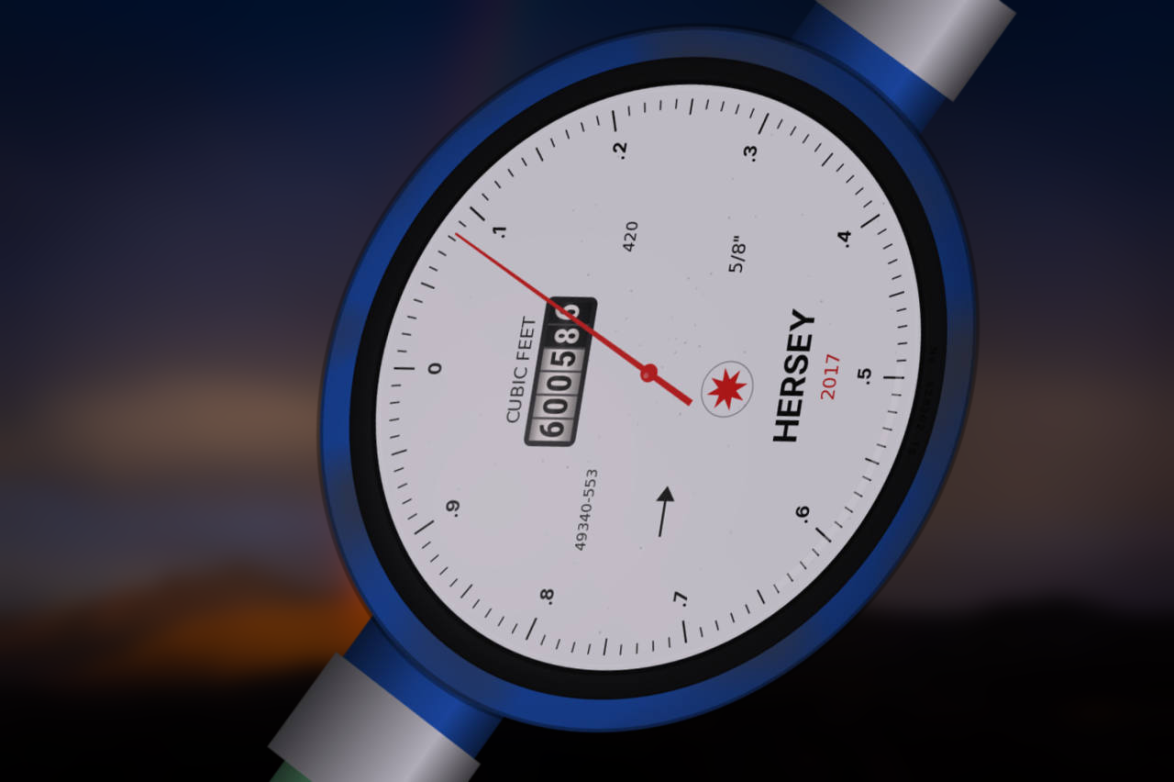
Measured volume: 600586.08 ft³
